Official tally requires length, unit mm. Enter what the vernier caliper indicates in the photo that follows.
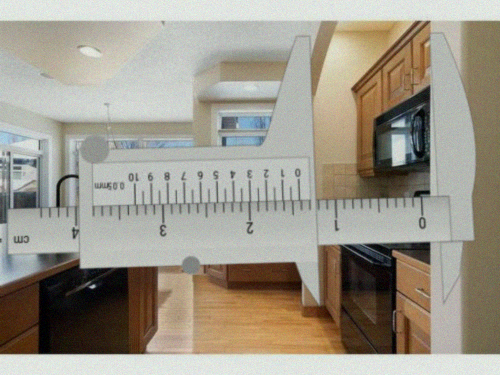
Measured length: 14.2 mm
